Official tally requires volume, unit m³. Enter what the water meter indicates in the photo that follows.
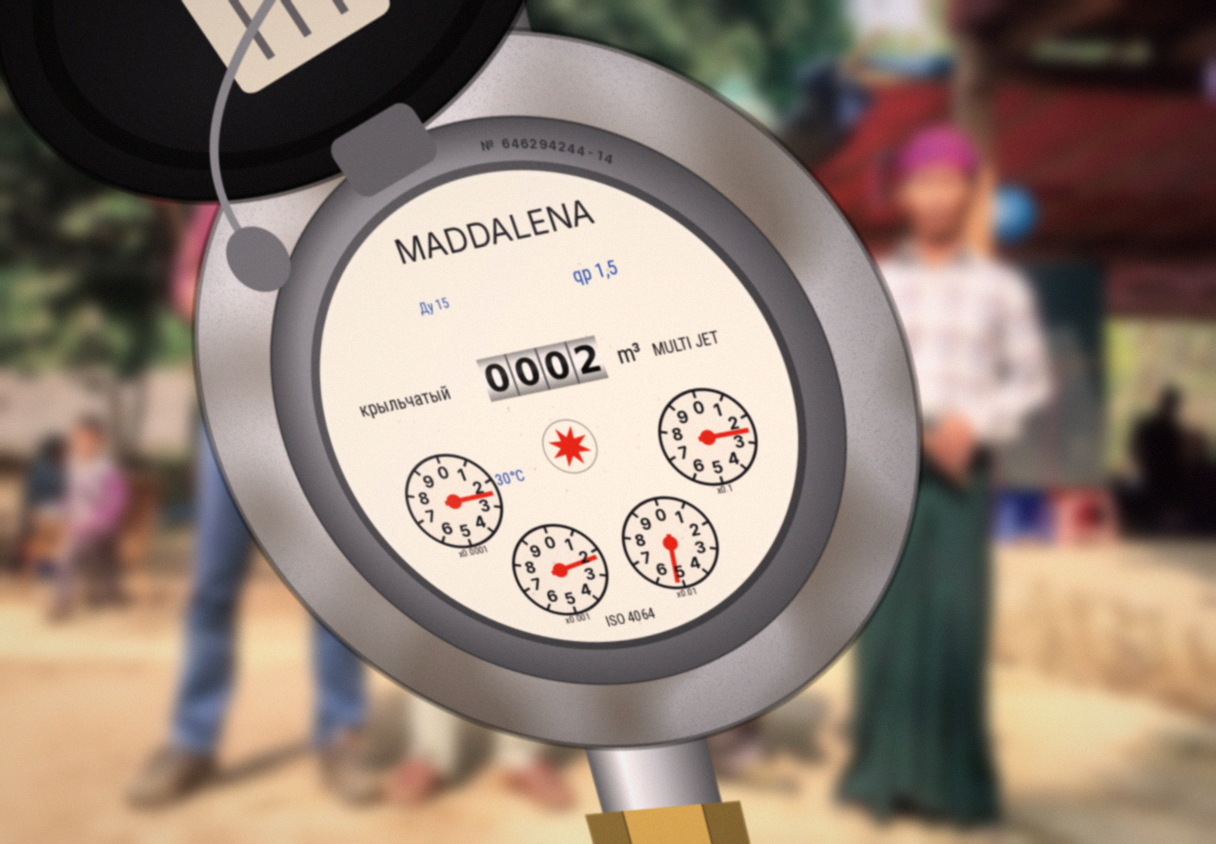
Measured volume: 2.2522 m³
